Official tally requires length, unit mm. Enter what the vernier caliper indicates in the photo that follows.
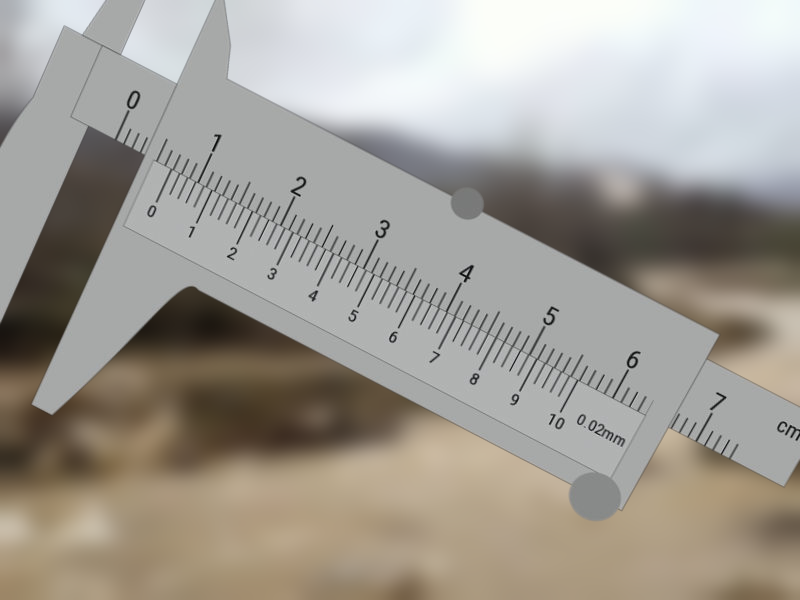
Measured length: 6.8 mm
